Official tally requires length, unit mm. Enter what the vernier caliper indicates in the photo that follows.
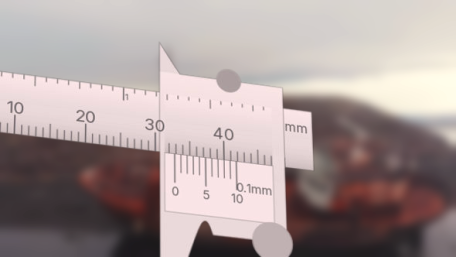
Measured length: 32.8 mm
